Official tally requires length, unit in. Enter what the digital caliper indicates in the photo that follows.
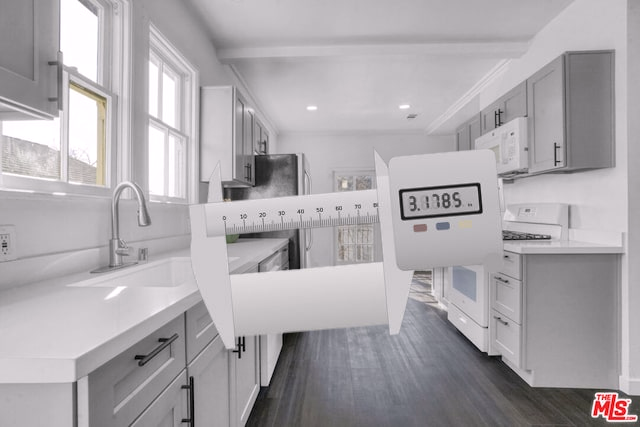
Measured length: 3.1785 in
